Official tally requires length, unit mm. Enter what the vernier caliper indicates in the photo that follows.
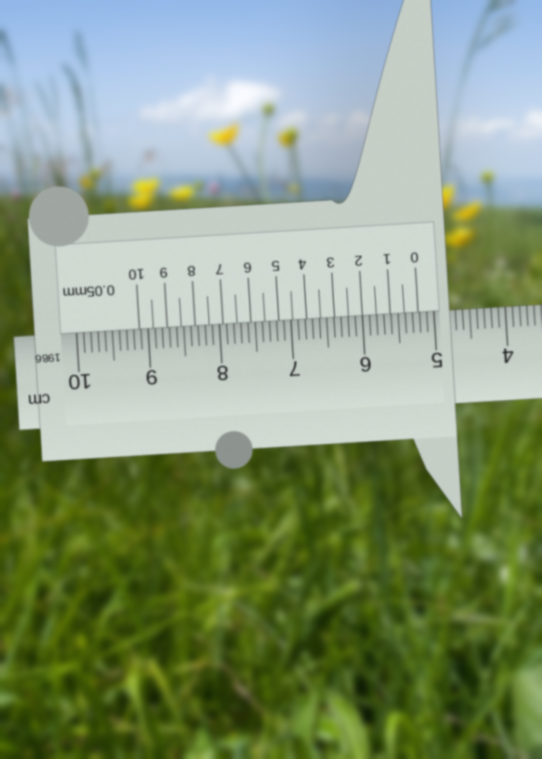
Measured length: 52.2 mm
